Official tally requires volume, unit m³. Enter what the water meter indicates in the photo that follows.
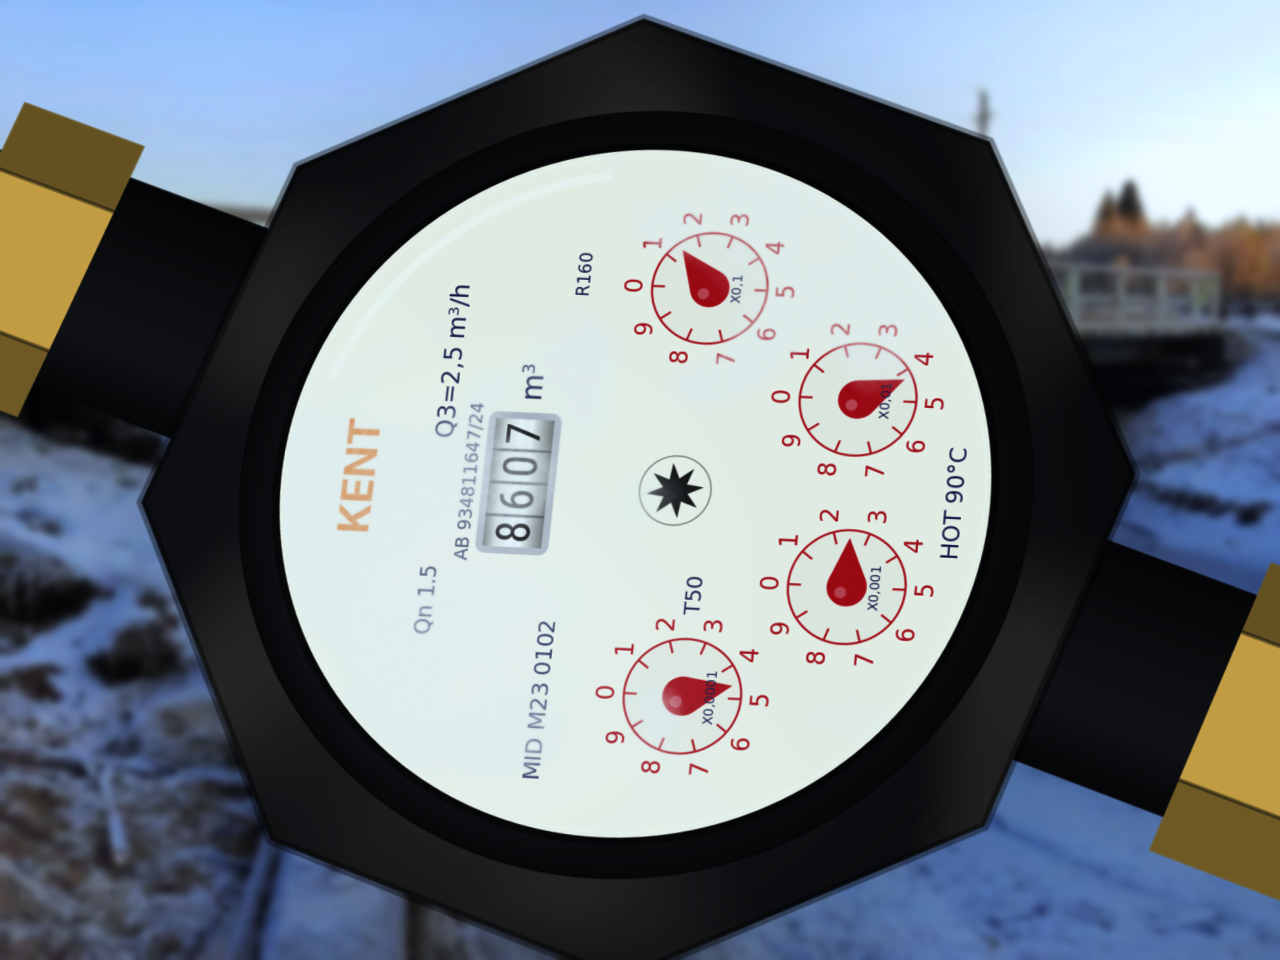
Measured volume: 8607.1424 m³
